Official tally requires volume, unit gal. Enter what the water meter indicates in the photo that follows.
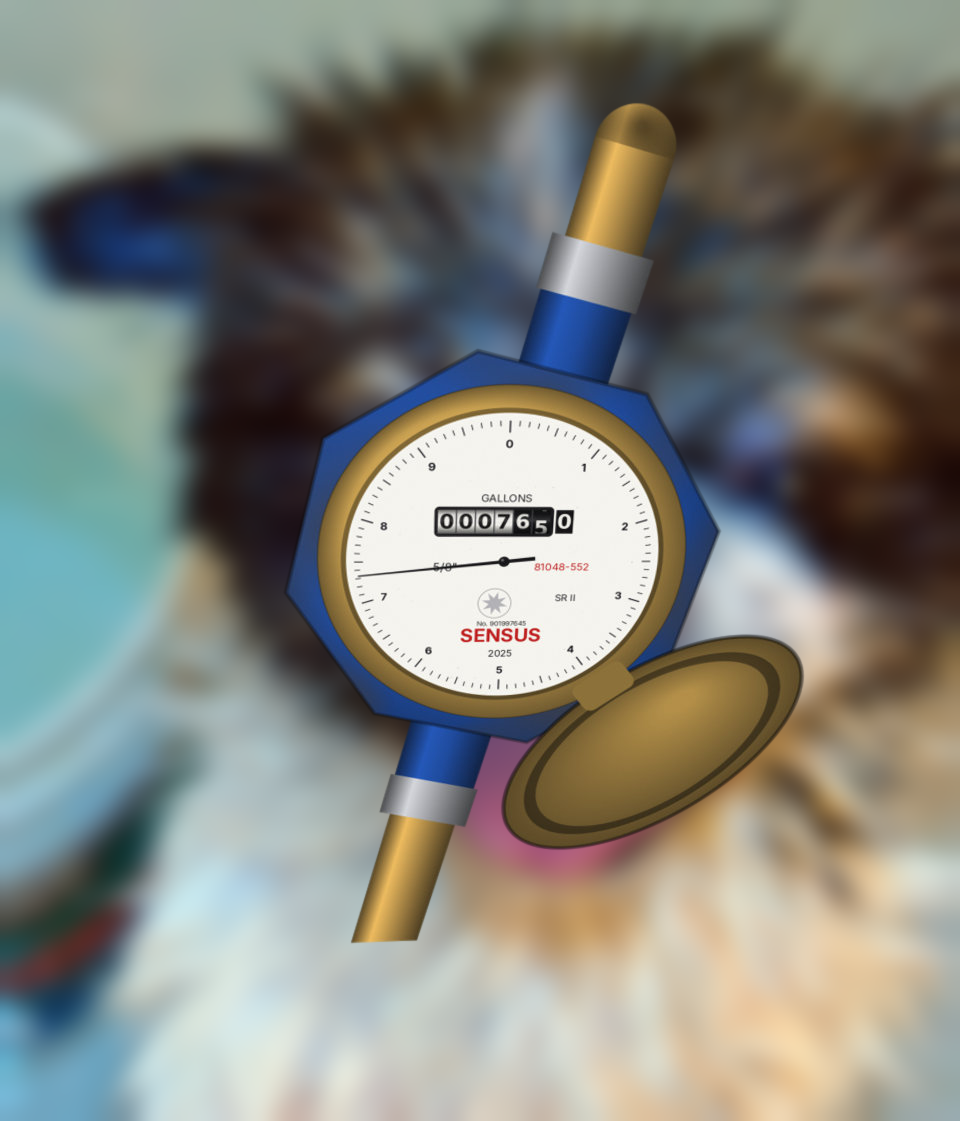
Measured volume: 7647.3 gal
